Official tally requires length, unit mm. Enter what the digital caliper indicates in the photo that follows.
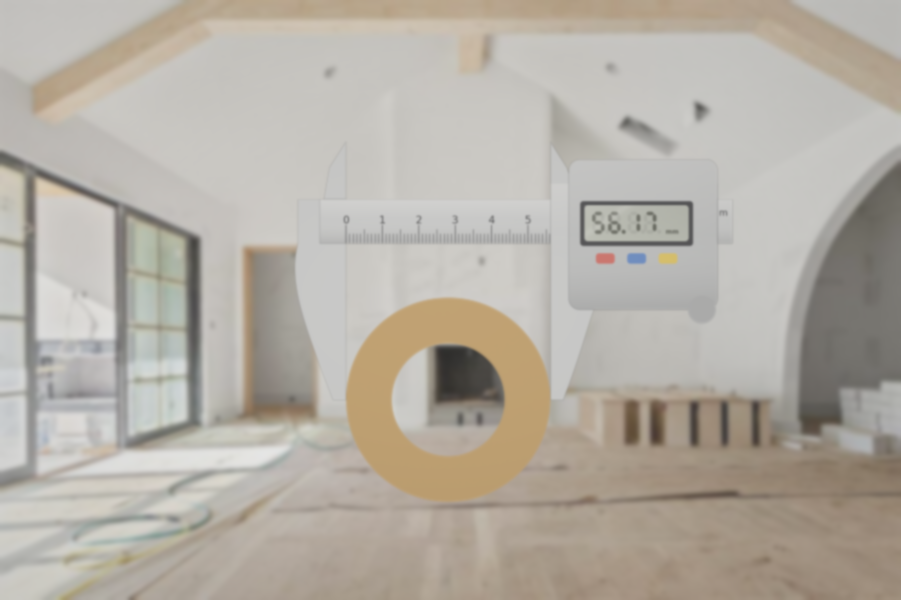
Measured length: 56.17 mm
